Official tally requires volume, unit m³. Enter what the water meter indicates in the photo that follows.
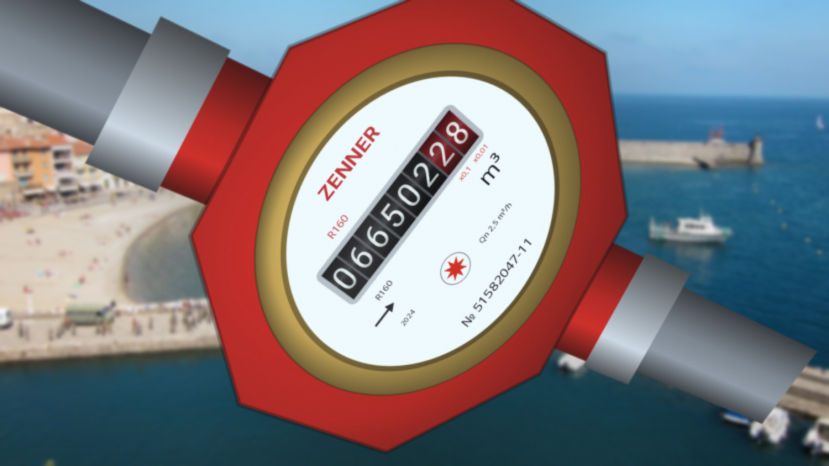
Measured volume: 66502.28 m³
